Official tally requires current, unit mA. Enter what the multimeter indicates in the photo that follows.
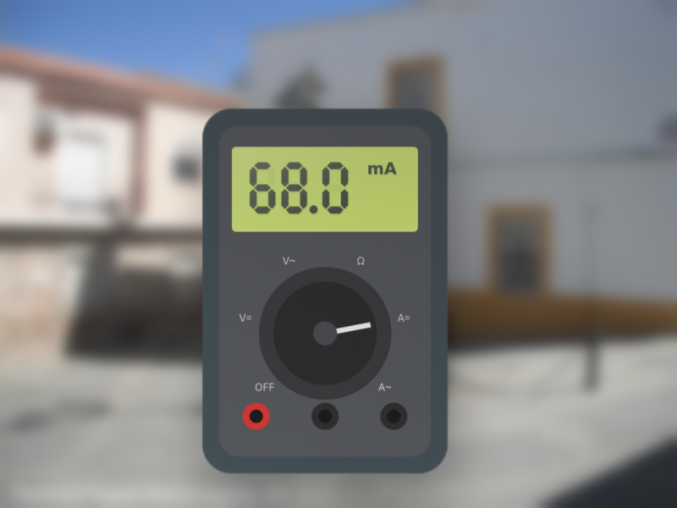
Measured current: 68.0 mA
